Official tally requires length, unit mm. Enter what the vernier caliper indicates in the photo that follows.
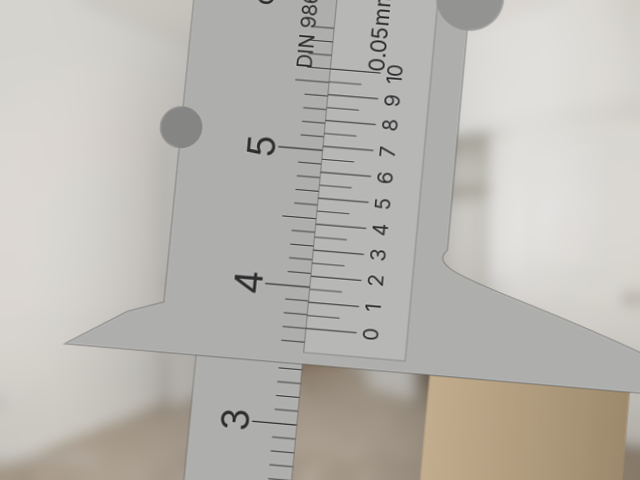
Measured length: 37.0 mm
